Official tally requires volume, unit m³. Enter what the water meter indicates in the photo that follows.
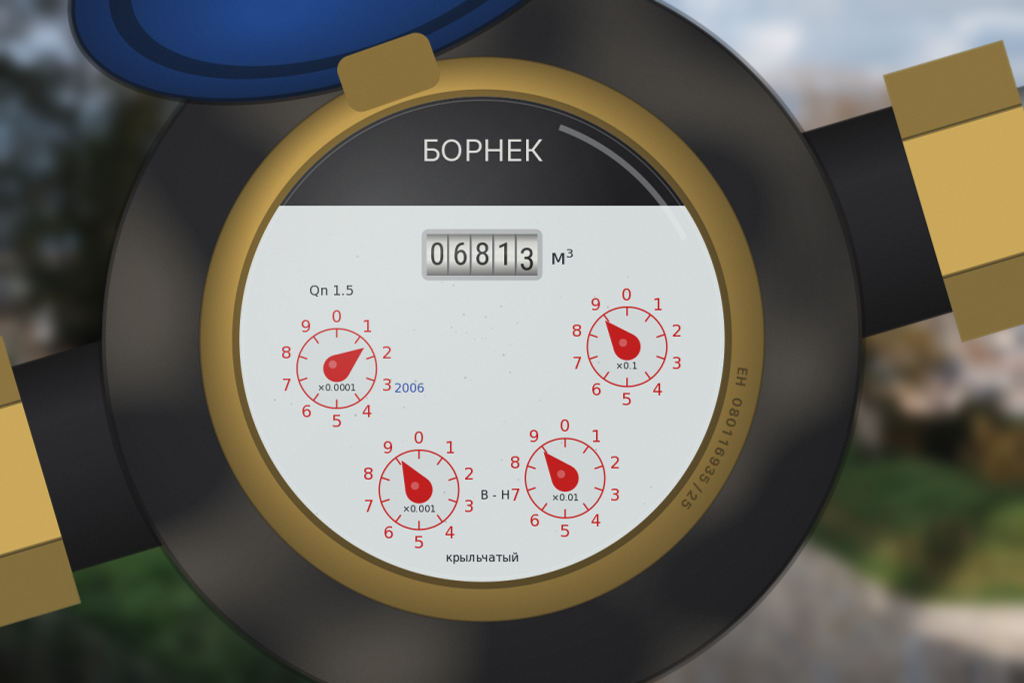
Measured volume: 6812.8891 m³
